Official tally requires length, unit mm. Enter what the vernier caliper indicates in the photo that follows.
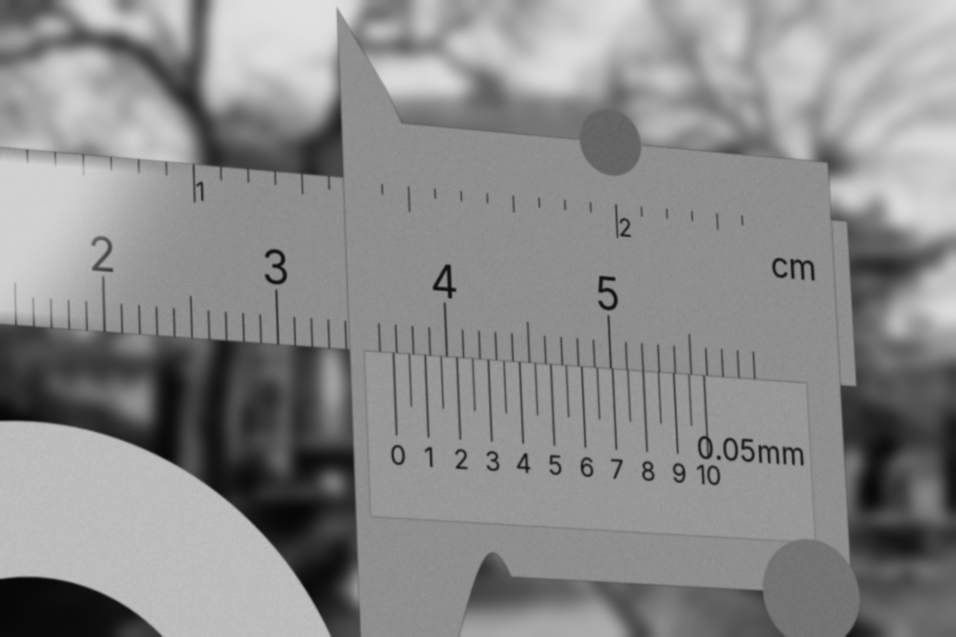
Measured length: 36.8 mm
